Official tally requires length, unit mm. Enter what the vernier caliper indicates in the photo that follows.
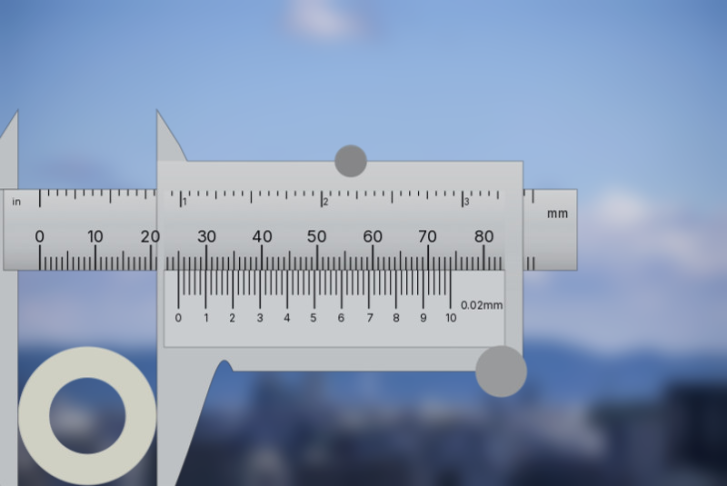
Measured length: 25.0 mm
